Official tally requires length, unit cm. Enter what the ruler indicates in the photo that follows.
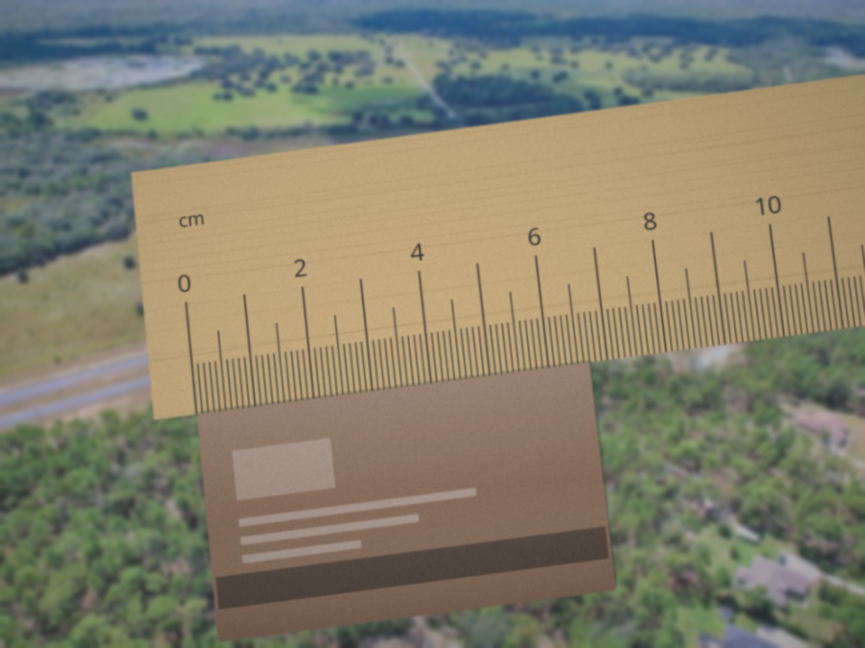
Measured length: 6.7 cm
